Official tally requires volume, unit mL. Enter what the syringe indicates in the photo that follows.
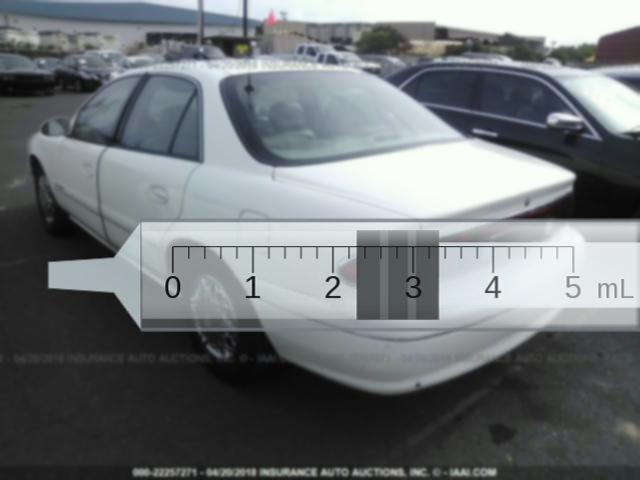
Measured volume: 2.3 mL
